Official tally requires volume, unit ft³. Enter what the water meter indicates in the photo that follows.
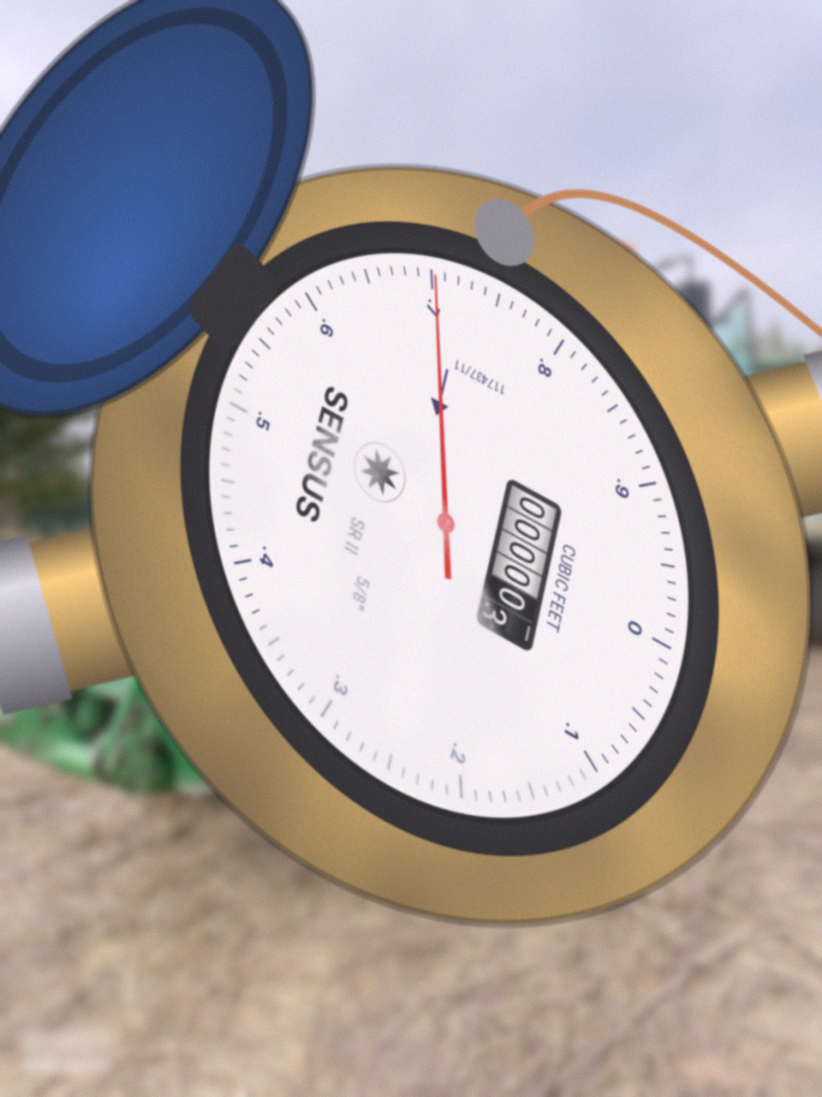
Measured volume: 2.70 ft³
